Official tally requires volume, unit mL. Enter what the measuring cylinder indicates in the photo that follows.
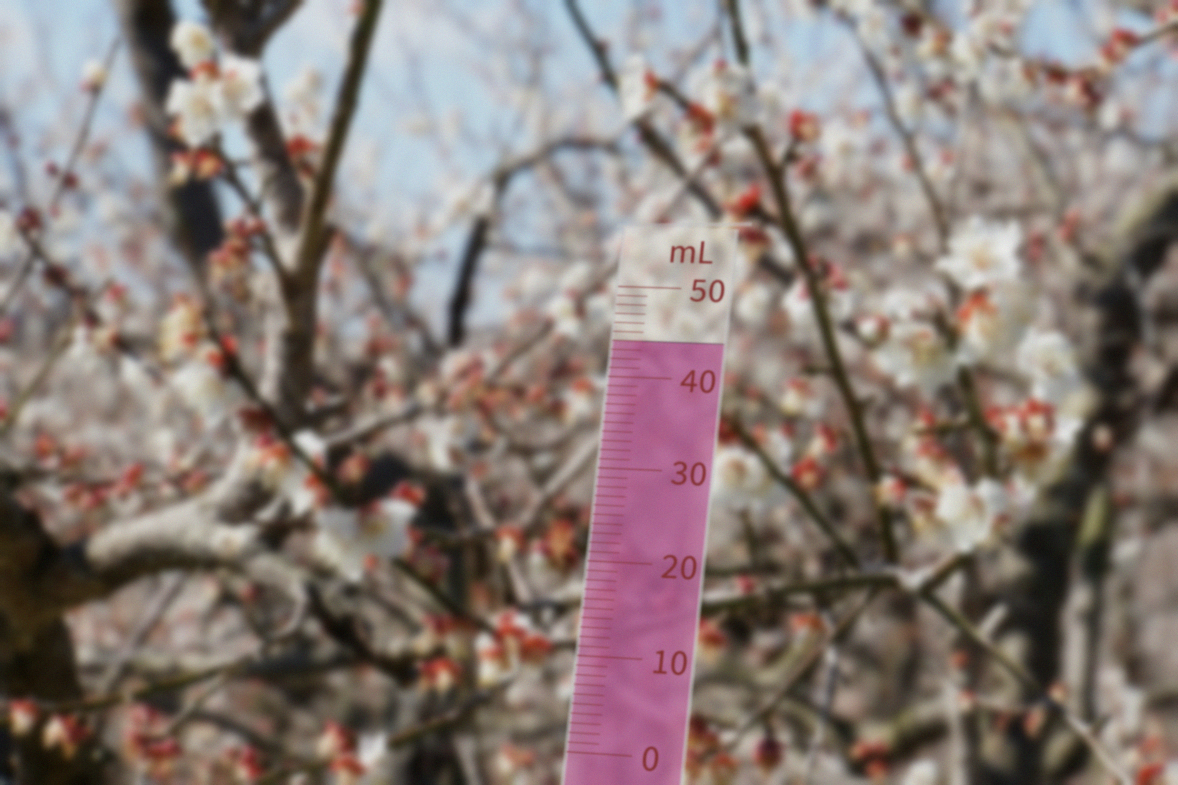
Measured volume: 44 mL
